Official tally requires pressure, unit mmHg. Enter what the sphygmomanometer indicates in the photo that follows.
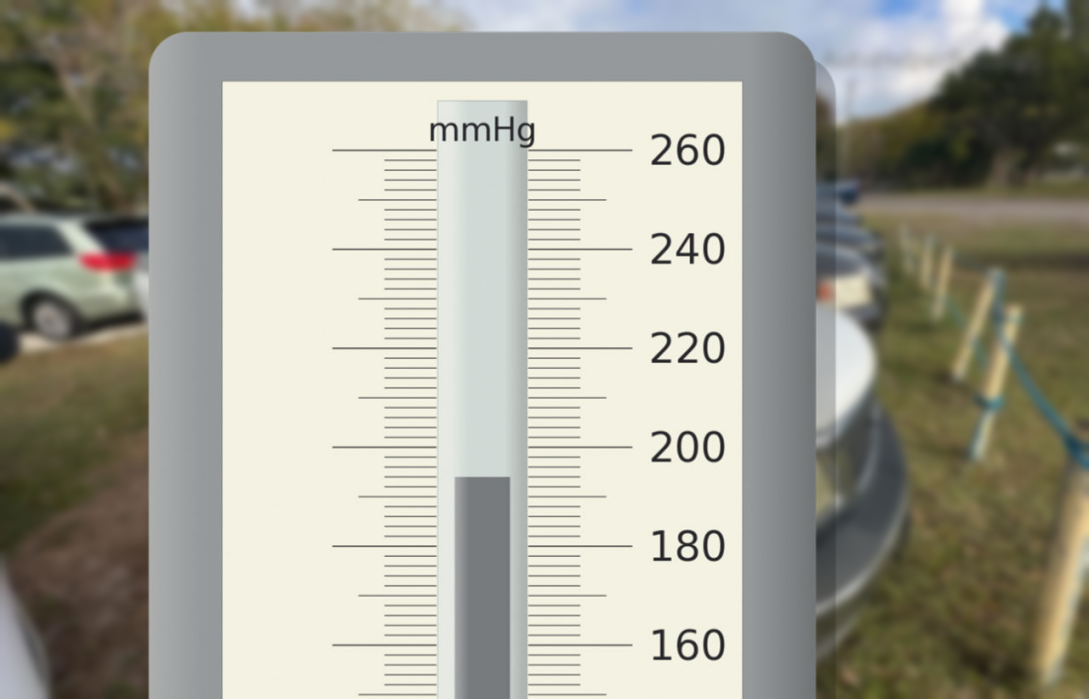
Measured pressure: 194 mmHg
